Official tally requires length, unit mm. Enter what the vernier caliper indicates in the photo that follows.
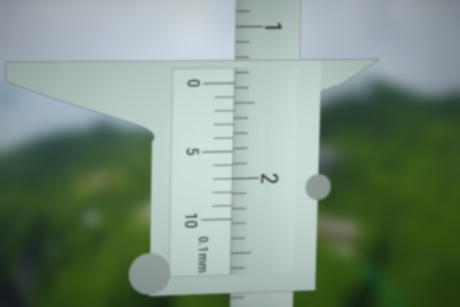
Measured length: 13.7 mm
